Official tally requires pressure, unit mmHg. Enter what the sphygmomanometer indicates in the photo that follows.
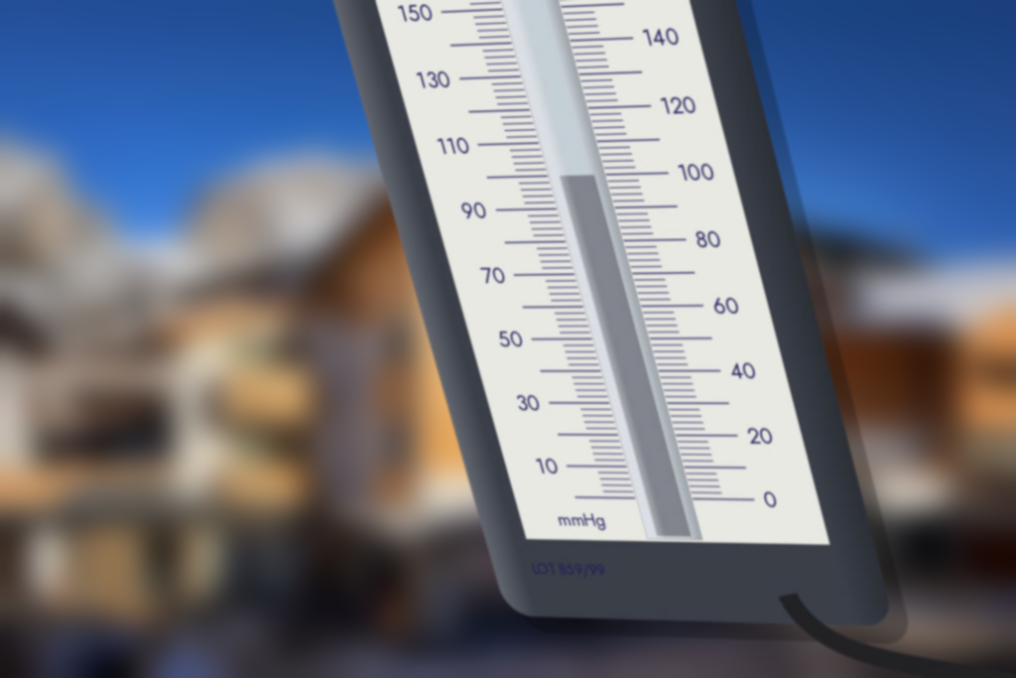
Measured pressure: 100 mmHg
